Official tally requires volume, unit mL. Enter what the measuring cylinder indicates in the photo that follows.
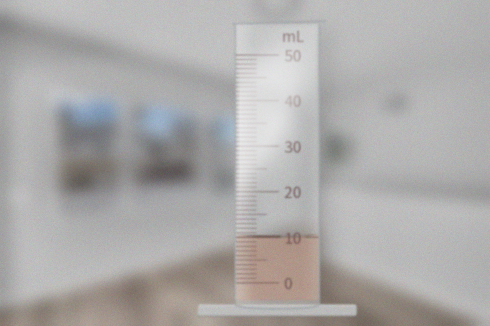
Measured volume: 10 mL
